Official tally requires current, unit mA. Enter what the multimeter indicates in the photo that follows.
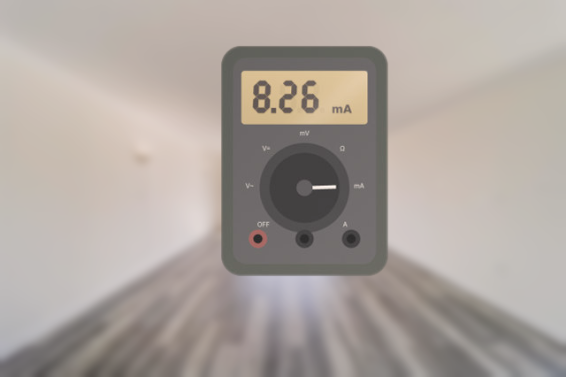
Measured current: 8.26 mA
